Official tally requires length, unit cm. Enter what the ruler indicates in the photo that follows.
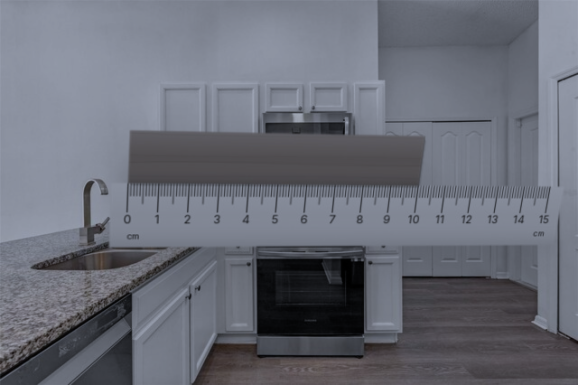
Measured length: 10 cm
